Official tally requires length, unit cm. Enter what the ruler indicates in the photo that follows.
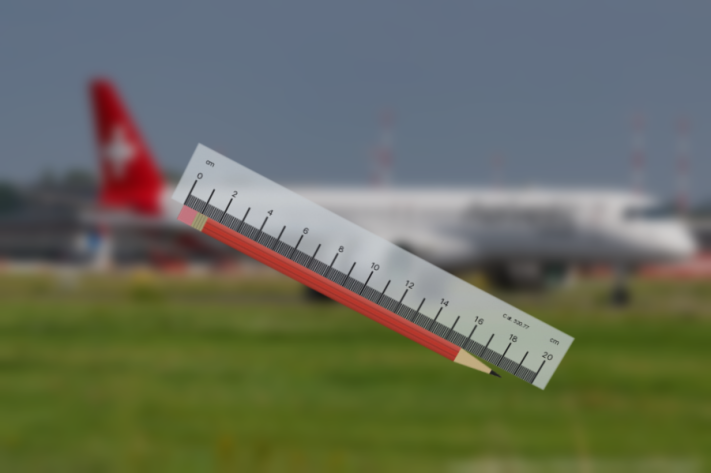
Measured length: 18.5 cm
